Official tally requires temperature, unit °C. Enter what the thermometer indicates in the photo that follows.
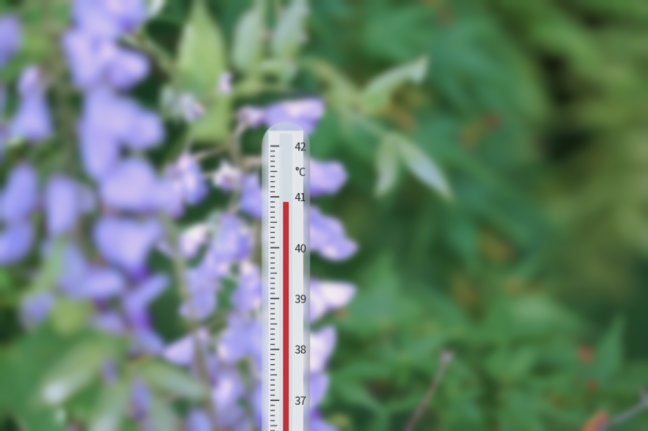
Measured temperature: 40.9 °C
